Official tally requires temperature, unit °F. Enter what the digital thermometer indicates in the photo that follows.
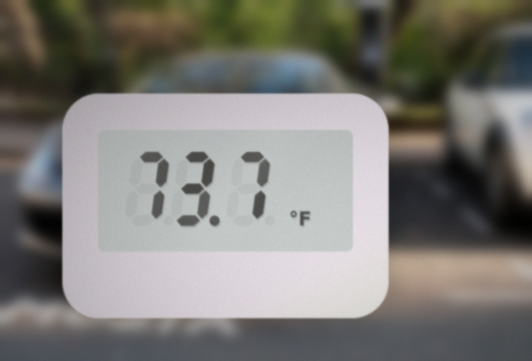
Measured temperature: 73.7 °F
